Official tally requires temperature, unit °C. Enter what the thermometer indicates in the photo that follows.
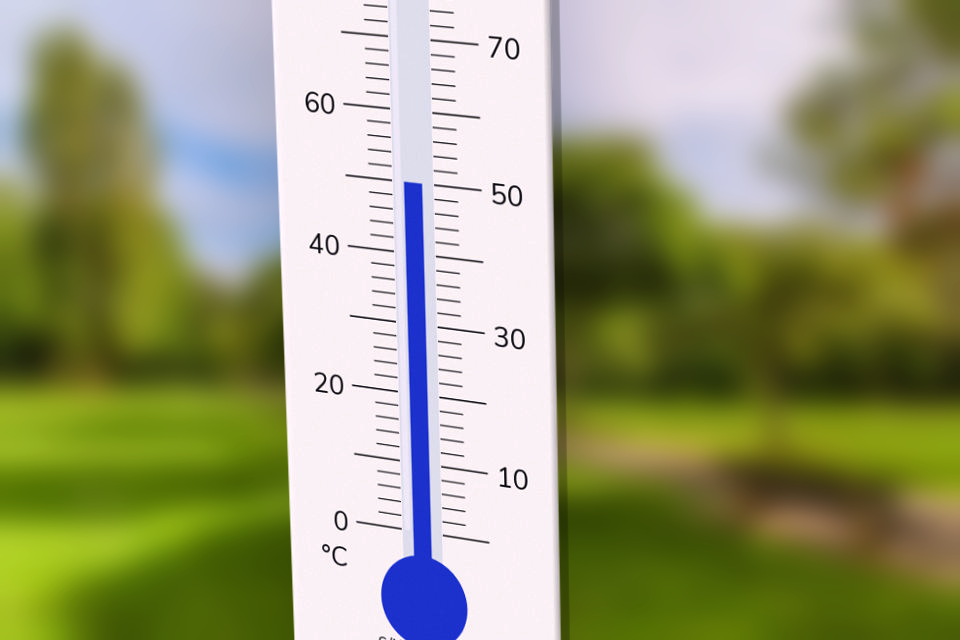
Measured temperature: 50 °C
